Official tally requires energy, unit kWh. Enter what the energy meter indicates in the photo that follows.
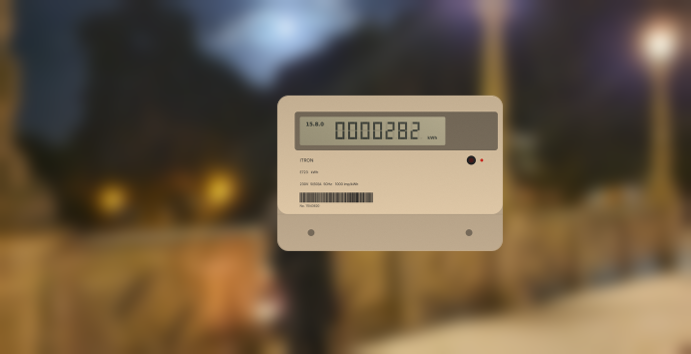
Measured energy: 282 kWh
